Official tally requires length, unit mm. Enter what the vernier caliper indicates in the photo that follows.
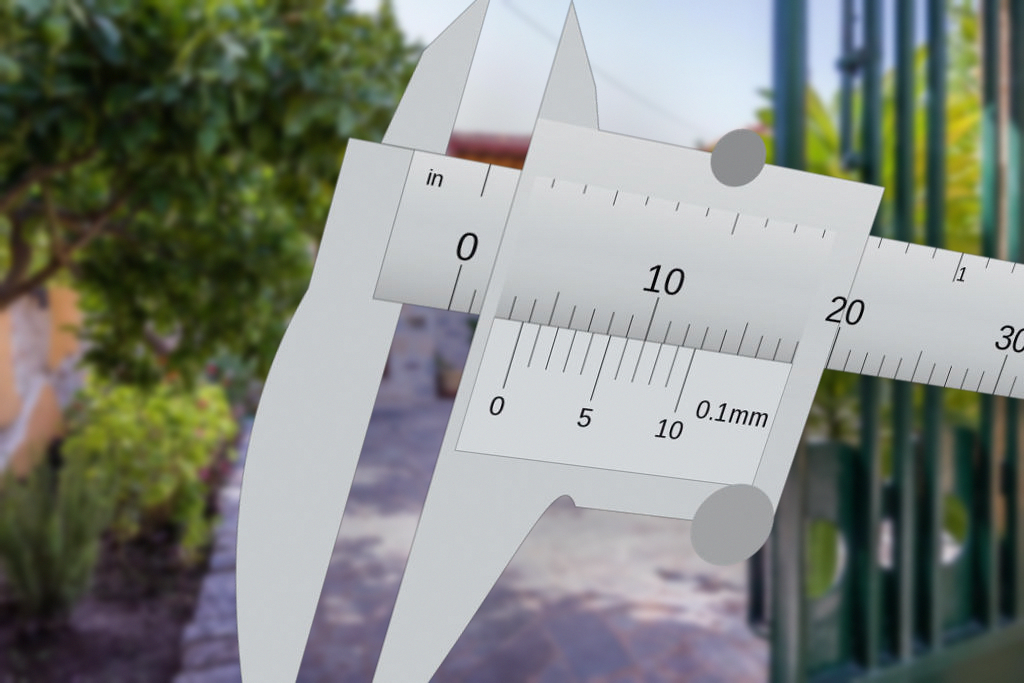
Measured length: 3.7 mm
